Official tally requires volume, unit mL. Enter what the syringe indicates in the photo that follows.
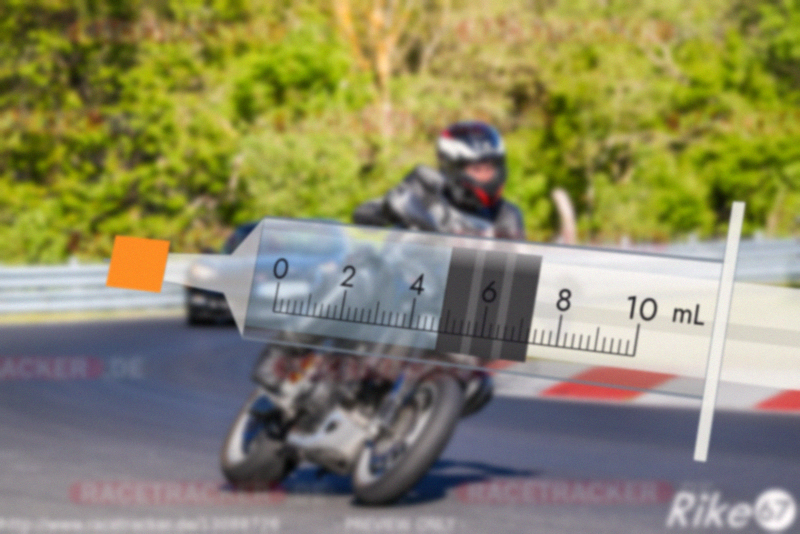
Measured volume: 4.8 mL
